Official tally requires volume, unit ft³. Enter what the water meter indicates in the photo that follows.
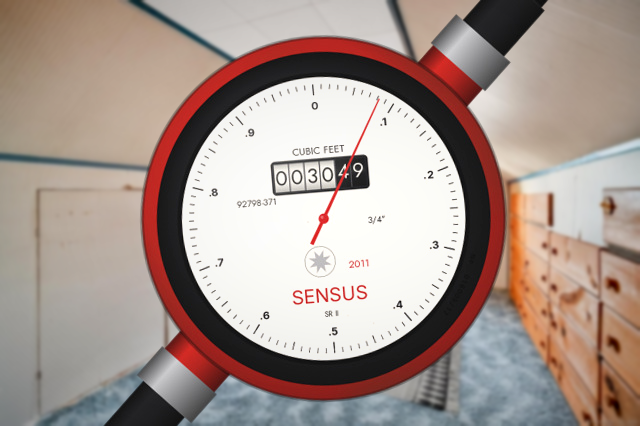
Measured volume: 3049.08 ft³
